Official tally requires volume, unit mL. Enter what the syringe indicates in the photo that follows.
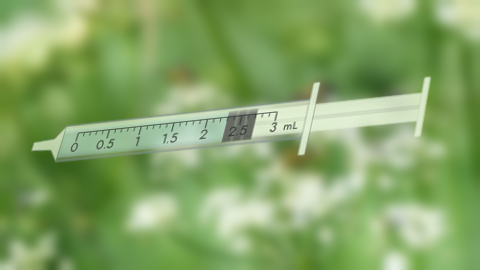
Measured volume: 2.3 mL
